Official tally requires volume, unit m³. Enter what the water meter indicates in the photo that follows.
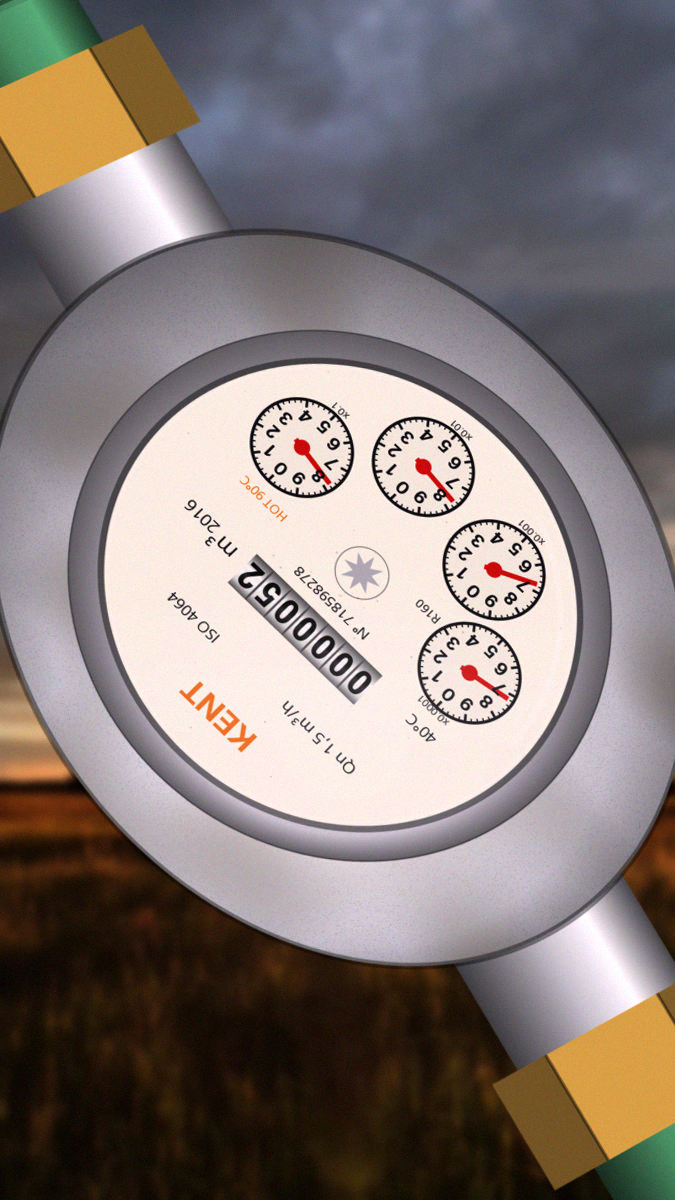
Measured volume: 52.7767 m³
